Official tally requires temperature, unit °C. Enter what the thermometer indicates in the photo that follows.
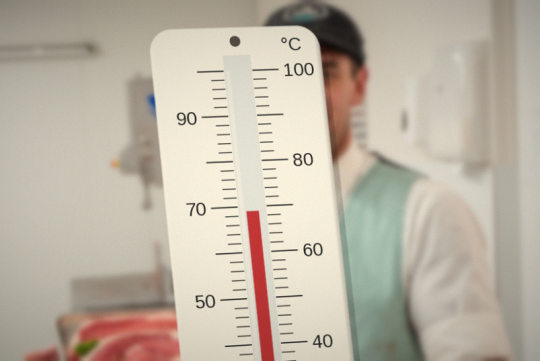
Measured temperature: 69 °C
